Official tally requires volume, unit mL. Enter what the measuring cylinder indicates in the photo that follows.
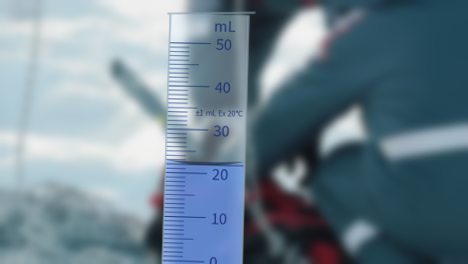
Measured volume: 22 mL
